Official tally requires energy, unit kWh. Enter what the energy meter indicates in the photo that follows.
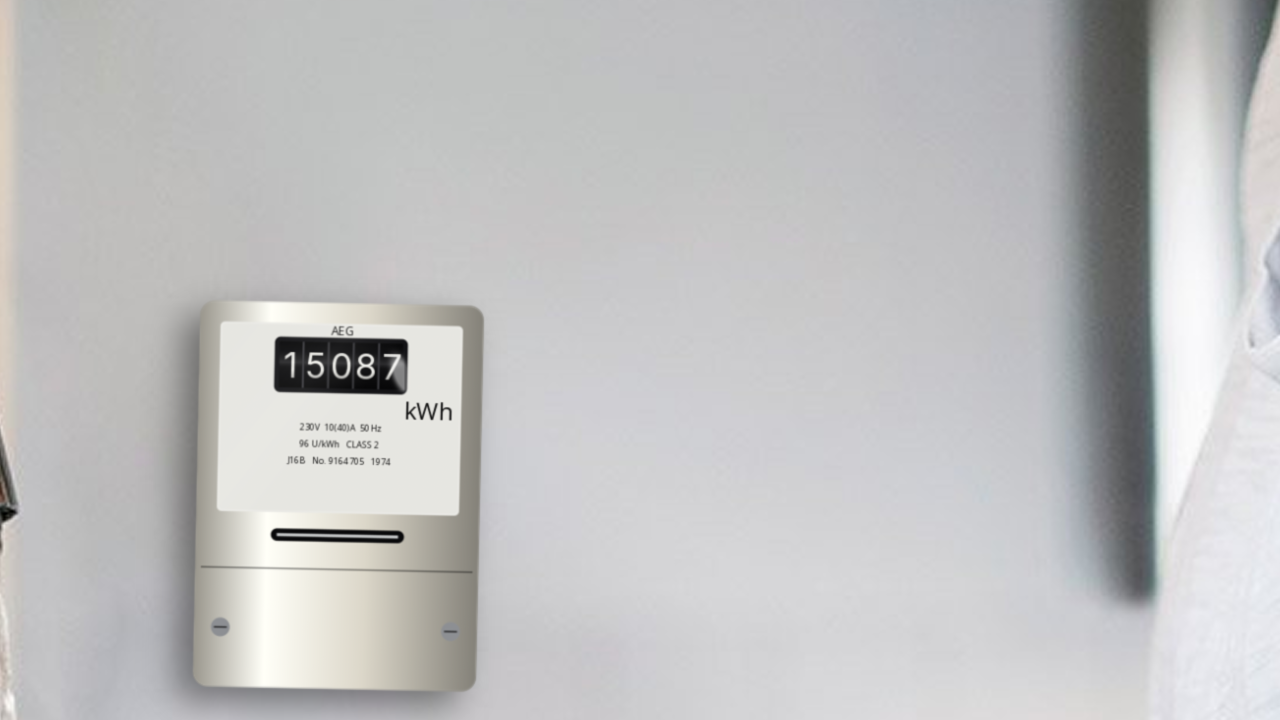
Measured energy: 15087 kWh
